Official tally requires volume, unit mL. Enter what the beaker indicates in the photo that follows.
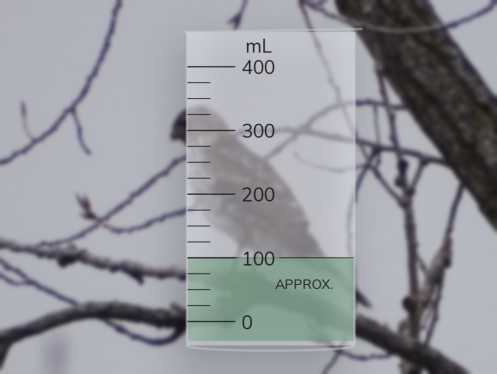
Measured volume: 100 mL
